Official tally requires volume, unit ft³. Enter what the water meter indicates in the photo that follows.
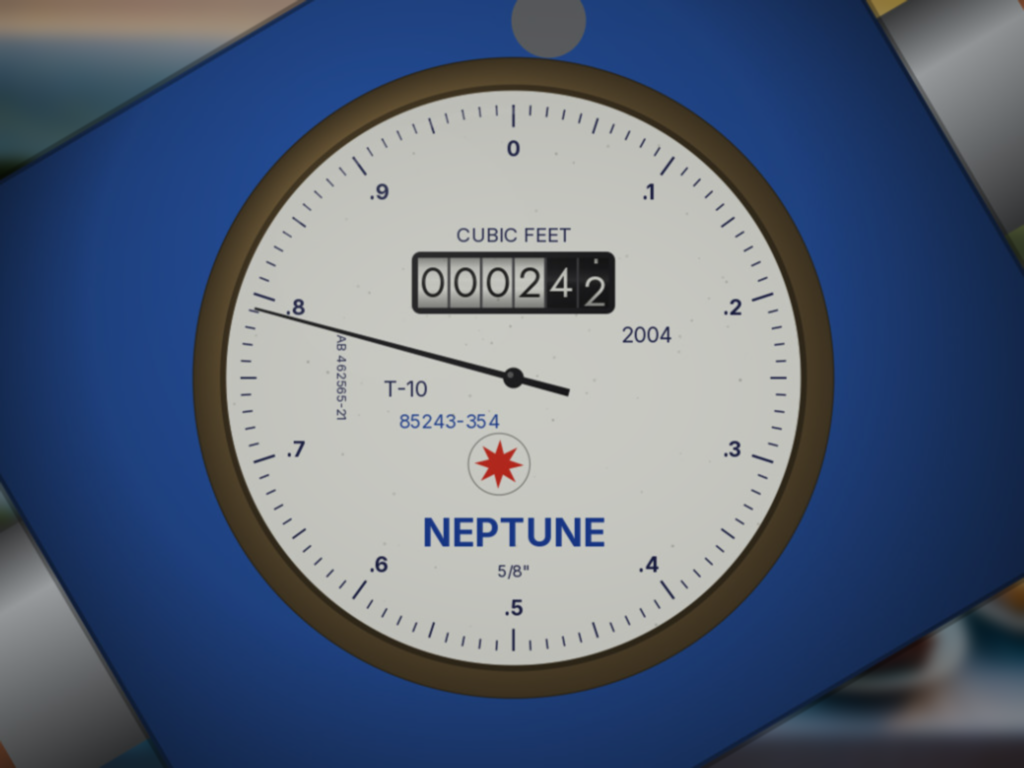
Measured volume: 241.79 ft³
